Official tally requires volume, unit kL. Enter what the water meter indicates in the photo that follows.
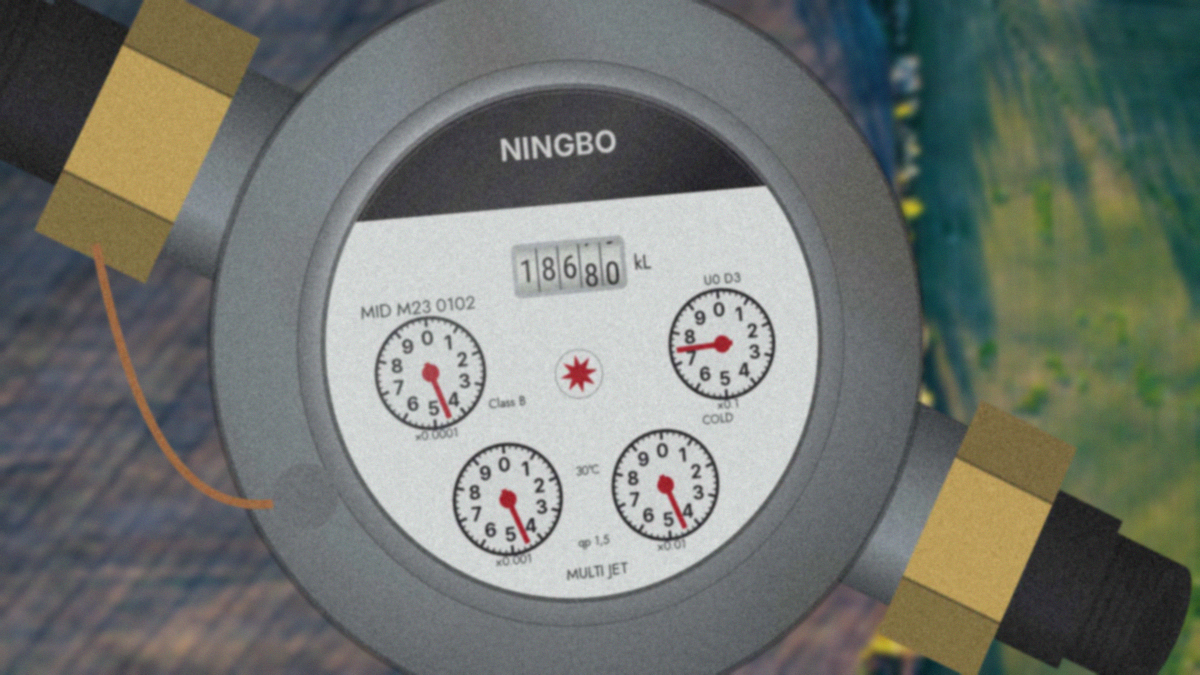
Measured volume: 18679.7444 kL
